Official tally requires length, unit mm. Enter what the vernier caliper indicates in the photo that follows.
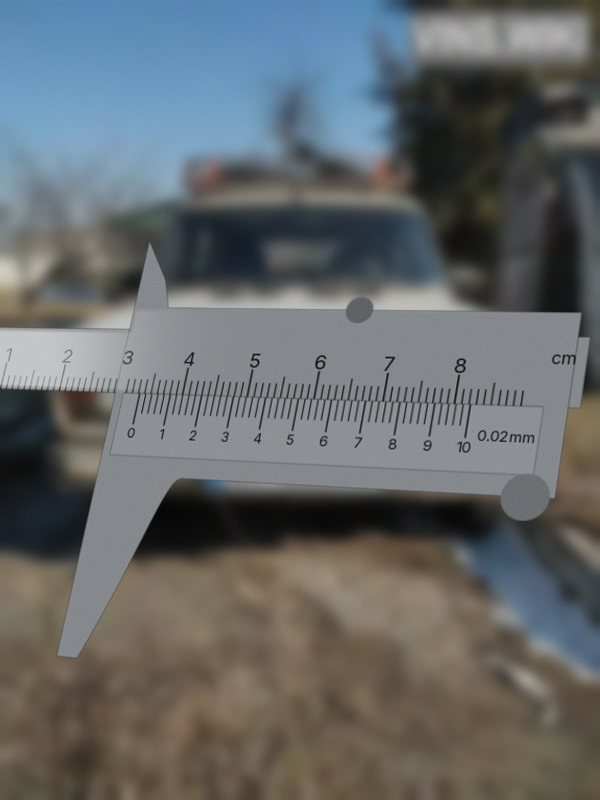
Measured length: 33.2 mm
